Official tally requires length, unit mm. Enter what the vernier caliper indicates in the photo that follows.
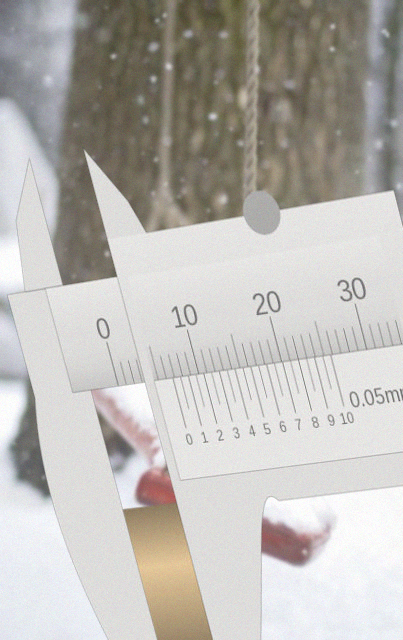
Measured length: 6.8 mm
